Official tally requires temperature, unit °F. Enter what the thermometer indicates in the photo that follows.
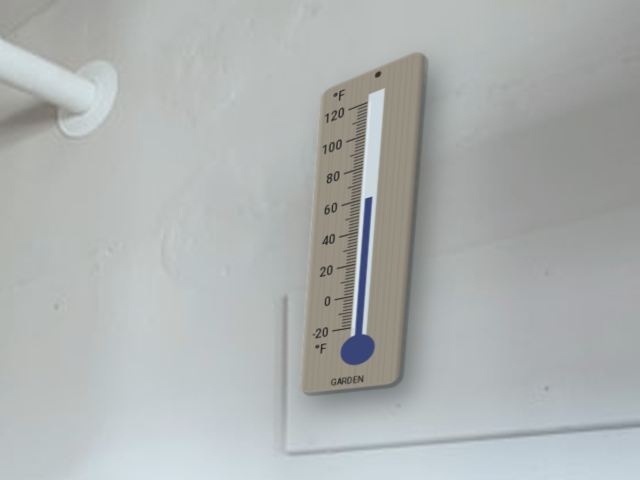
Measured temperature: 60 °F
